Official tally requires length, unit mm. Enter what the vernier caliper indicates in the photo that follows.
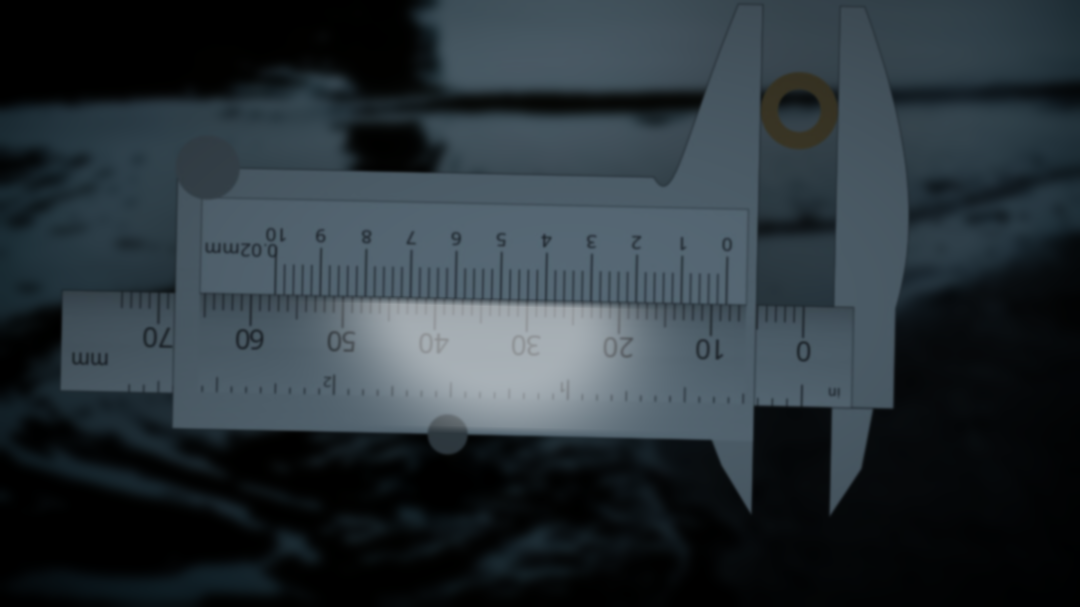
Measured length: 8.4 mm
